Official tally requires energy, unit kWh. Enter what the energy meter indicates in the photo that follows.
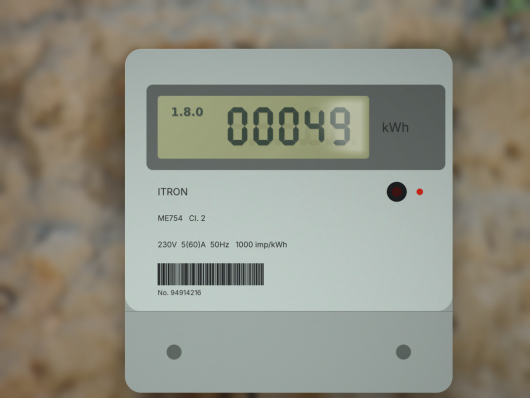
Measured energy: 49 kWh
